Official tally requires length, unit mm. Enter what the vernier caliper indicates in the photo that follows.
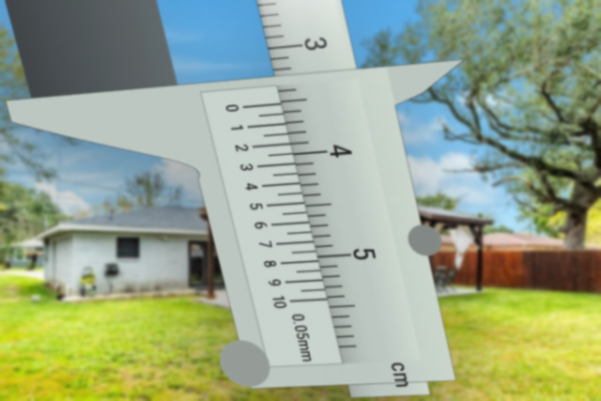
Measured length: 35.2 mm
